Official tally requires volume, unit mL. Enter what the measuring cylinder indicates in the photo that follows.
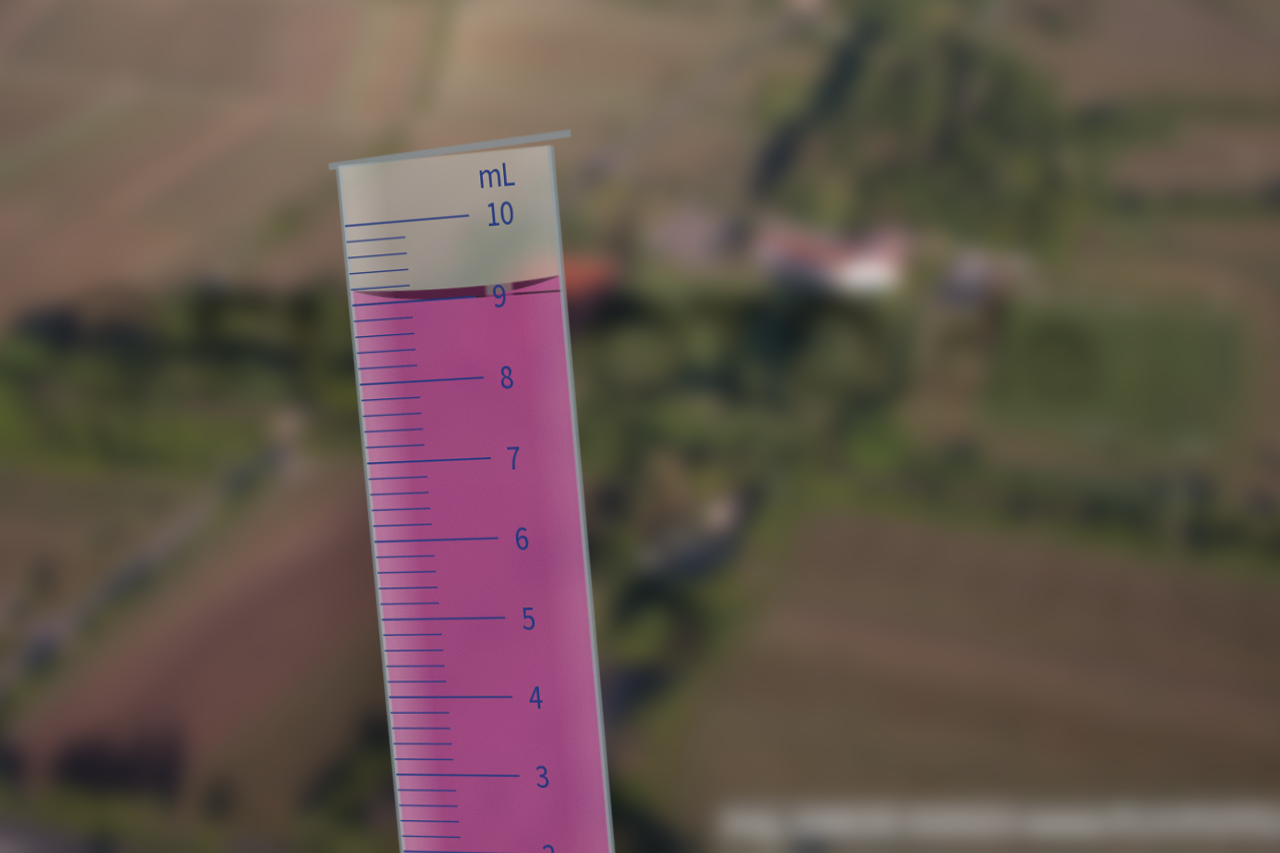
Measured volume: 9 mL
